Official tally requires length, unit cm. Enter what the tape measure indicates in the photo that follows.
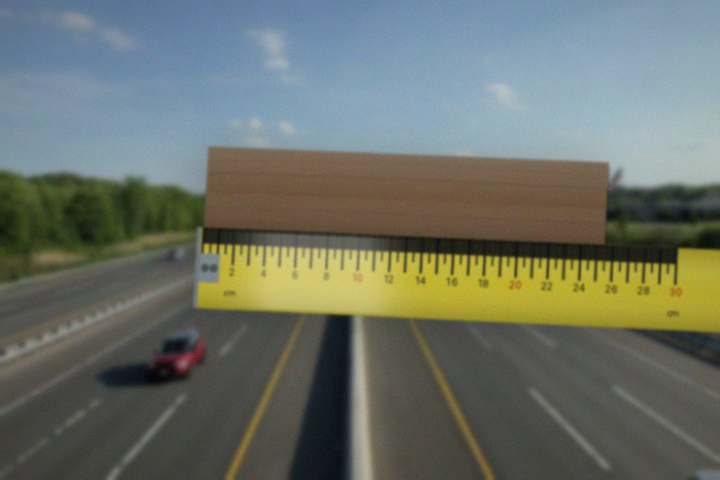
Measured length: 25.5 cm
